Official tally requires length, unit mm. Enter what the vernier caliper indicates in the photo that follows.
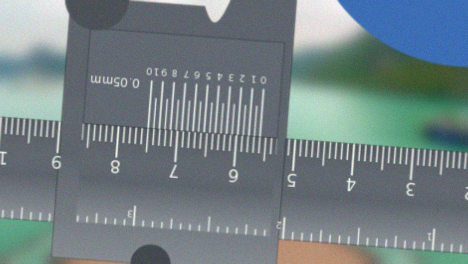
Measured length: 56.0 mm
